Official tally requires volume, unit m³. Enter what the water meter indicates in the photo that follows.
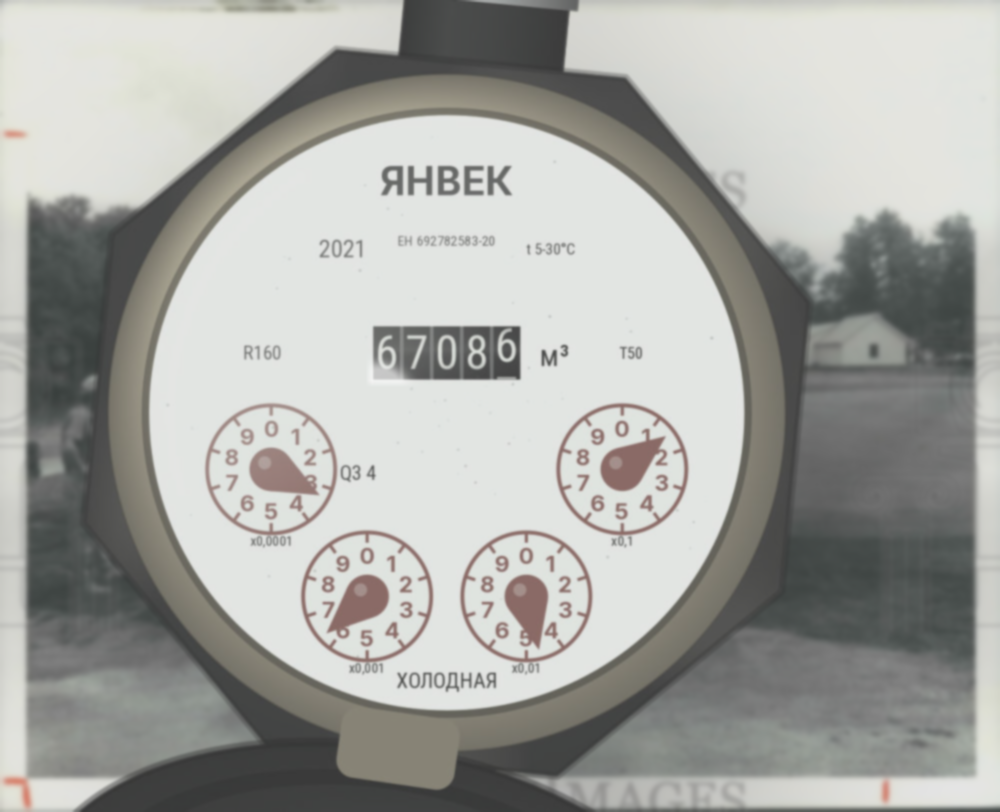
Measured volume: 67086.1463 m³
